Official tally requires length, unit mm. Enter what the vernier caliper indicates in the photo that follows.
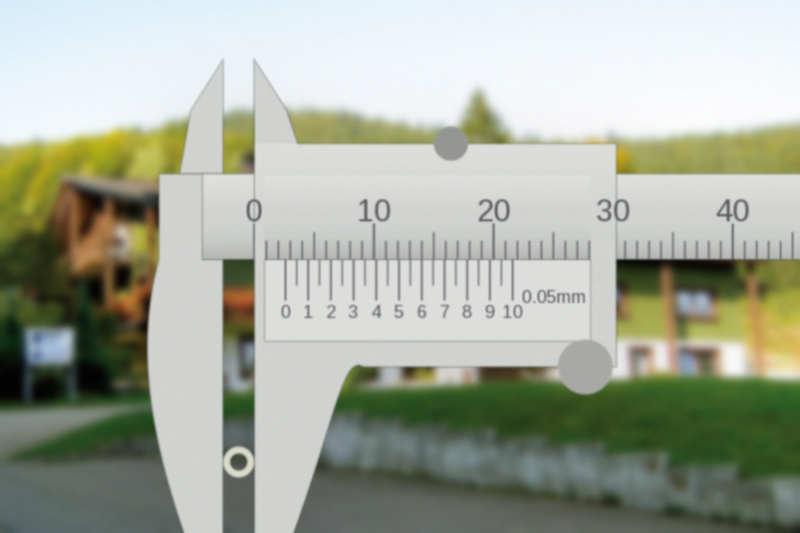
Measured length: 2.6 mm
